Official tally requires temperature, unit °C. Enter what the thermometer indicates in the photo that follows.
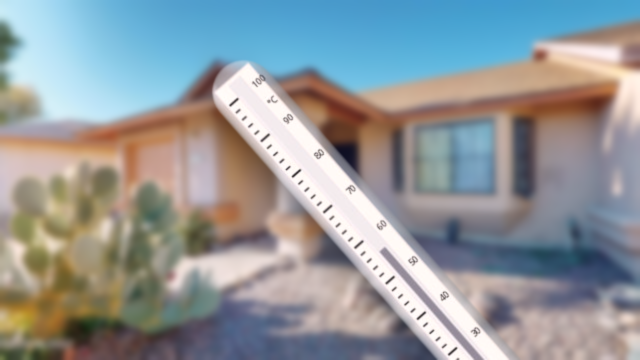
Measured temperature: 56 °C
